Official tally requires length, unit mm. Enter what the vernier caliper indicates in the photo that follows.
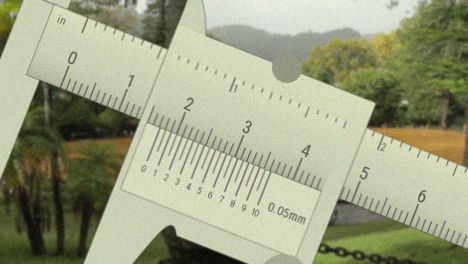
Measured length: 17.2 mm
